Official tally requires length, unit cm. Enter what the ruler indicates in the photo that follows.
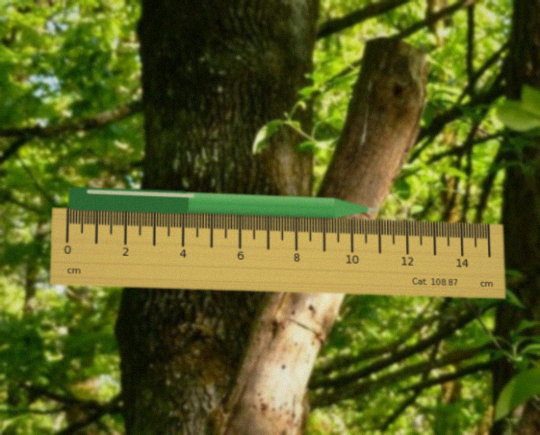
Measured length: 11 cm
